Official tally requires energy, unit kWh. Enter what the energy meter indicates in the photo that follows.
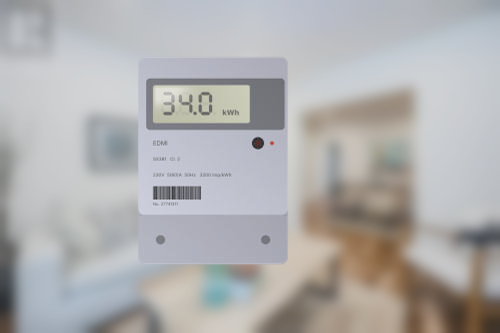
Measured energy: 34.0 kWh
